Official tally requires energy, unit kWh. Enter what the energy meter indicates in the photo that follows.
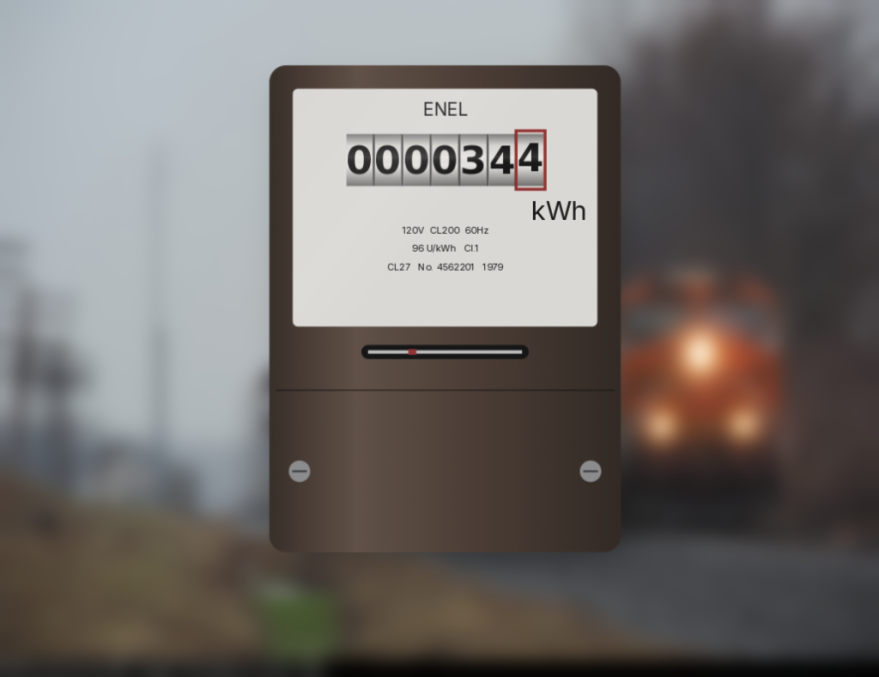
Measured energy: 34.4 kWh
